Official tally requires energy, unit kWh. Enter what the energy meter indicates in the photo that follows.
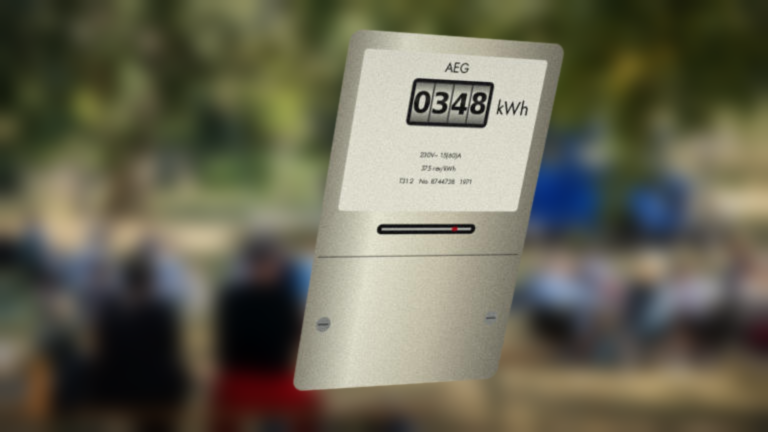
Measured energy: 348 kWh
